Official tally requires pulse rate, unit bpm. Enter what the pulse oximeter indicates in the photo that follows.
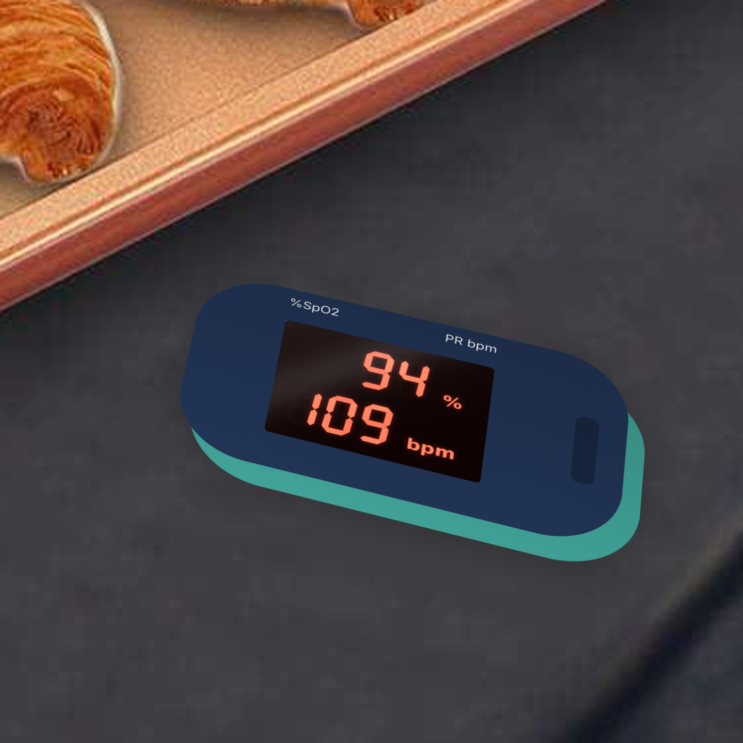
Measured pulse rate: 109 bpm
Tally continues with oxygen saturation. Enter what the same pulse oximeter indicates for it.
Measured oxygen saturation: 94 %
